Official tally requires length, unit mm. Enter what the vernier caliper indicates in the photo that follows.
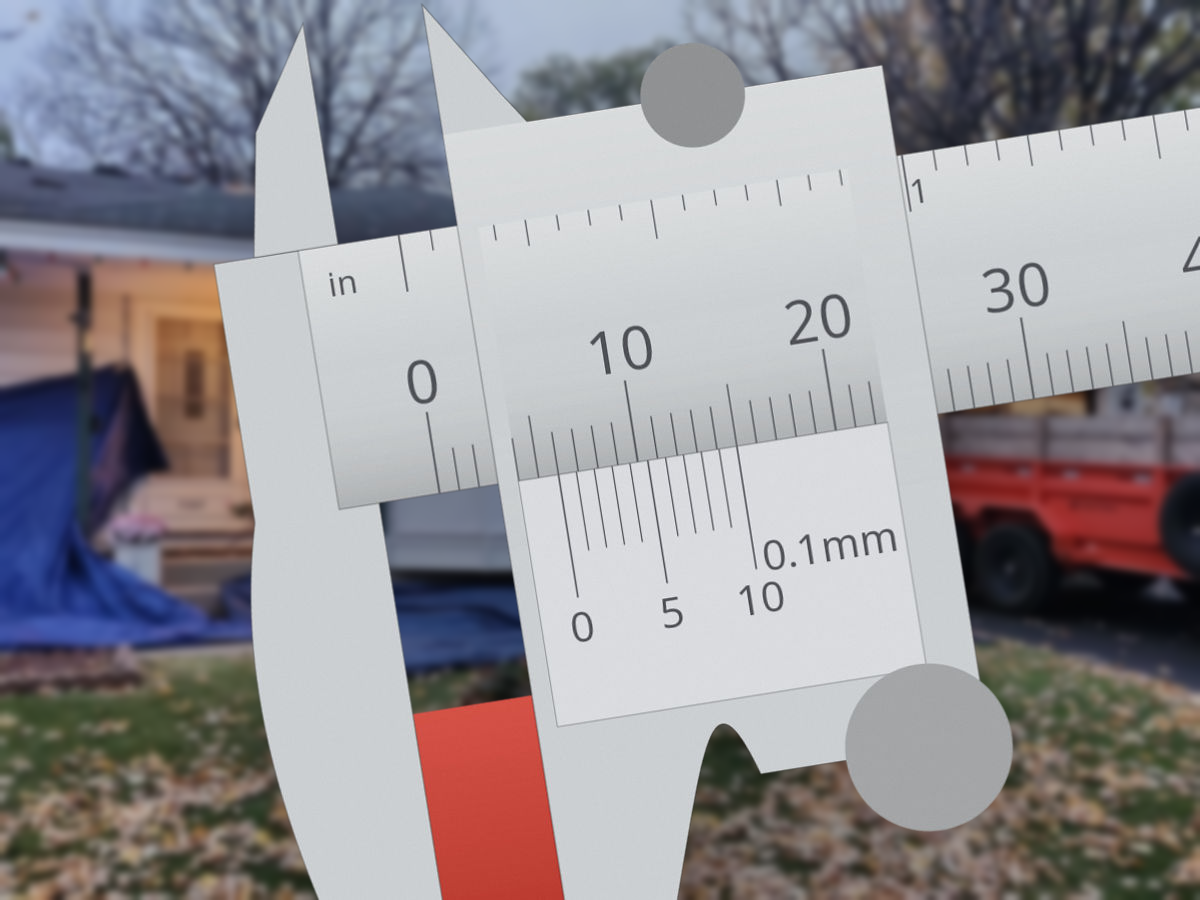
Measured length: 6.0 mm
